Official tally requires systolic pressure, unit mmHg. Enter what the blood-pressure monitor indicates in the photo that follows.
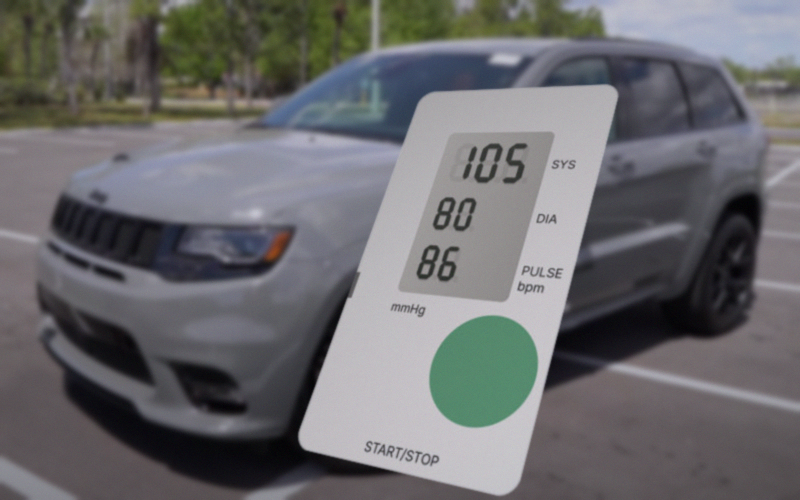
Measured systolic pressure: 105 mmHg
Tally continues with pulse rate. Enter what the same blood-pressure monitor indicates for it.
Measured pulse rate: 86 bpm
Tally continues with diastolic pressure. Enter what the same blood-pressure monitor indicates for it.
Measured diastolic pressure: 80 mmHg
